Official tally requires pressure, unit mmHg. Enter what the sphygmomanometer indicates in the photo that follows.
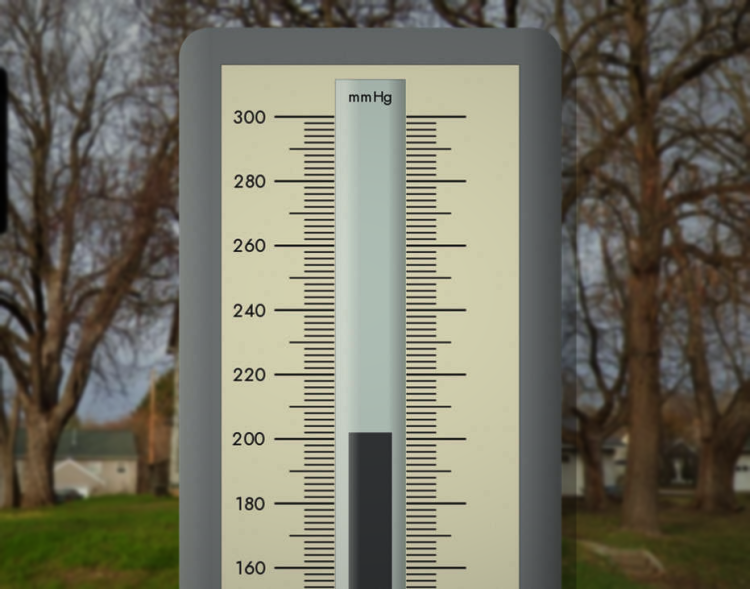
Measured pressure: 202 mmHg
